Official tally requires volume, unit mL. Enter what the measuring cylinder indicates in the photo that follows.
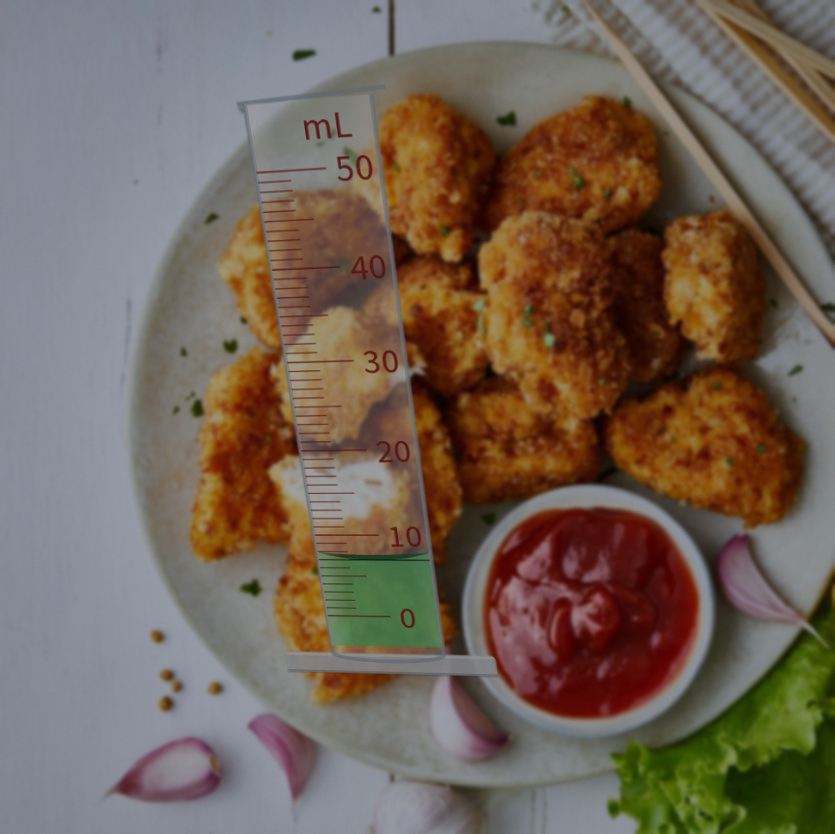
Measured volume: 7 mL
